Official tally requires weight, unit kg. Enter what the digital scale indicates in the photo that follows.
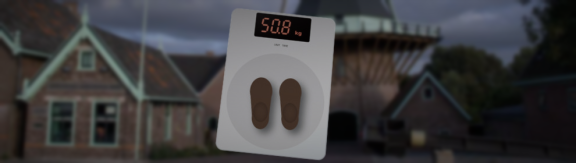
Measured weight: 50.8 kg
